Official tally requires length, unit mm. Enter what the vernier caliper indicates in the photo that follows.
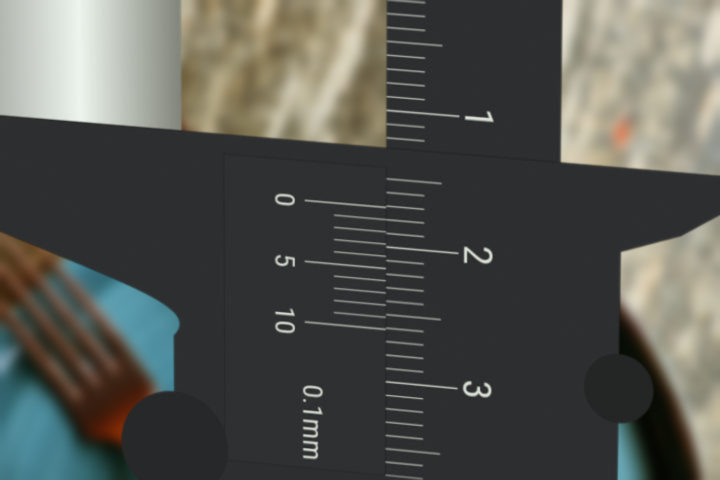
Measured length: 17.1 mm
